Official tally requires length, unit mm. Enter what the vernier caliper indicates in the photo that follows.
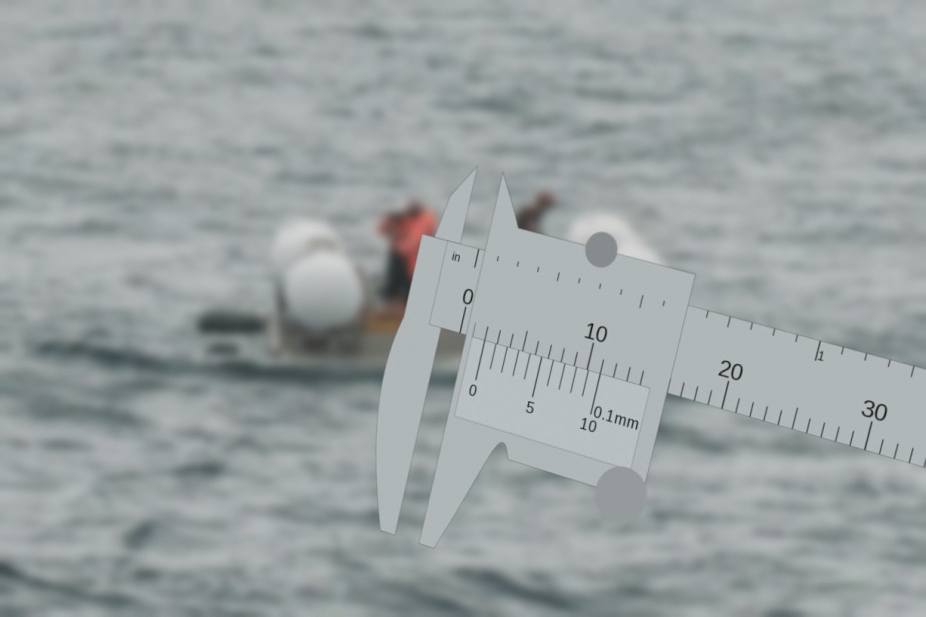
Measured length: 2.0 mm
